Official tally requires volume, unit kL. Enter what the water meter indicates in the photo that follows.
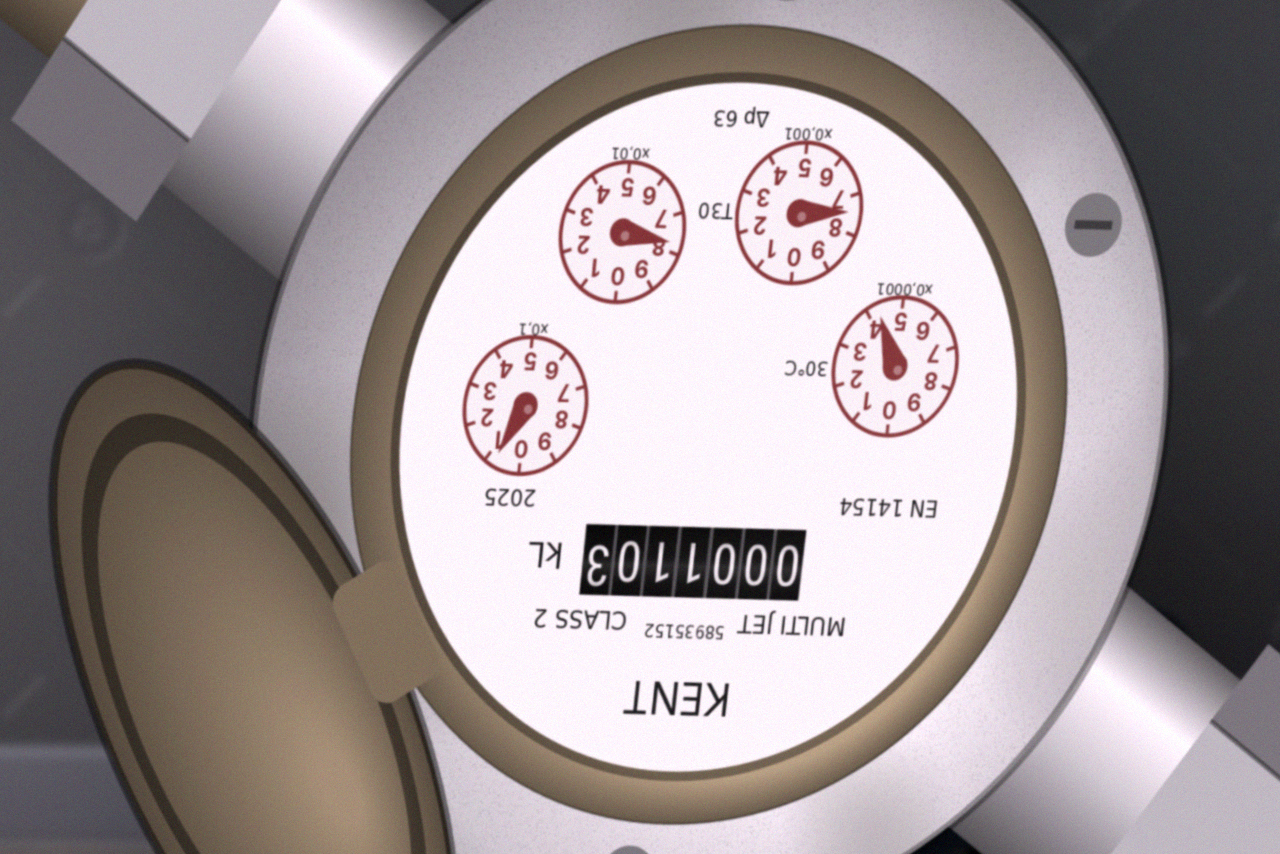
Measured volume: 1103.0774 kL
